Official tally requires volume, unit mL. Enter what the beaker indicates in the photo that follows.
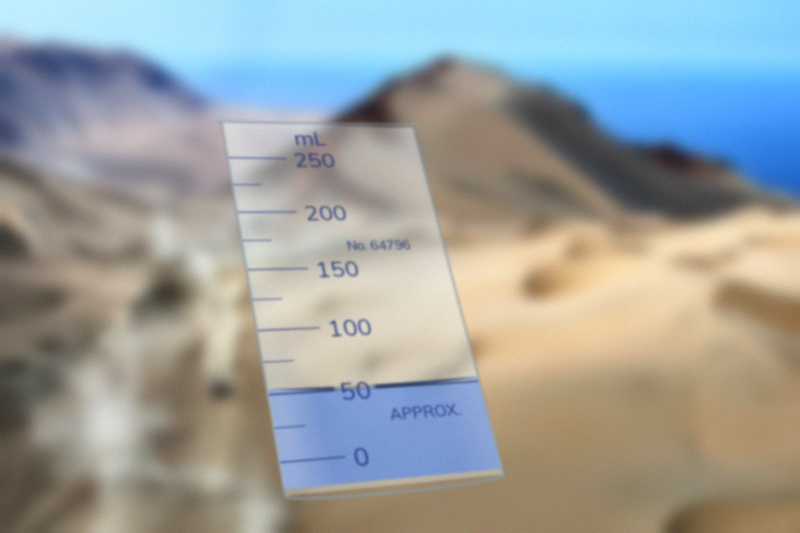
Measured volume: 50 mL
